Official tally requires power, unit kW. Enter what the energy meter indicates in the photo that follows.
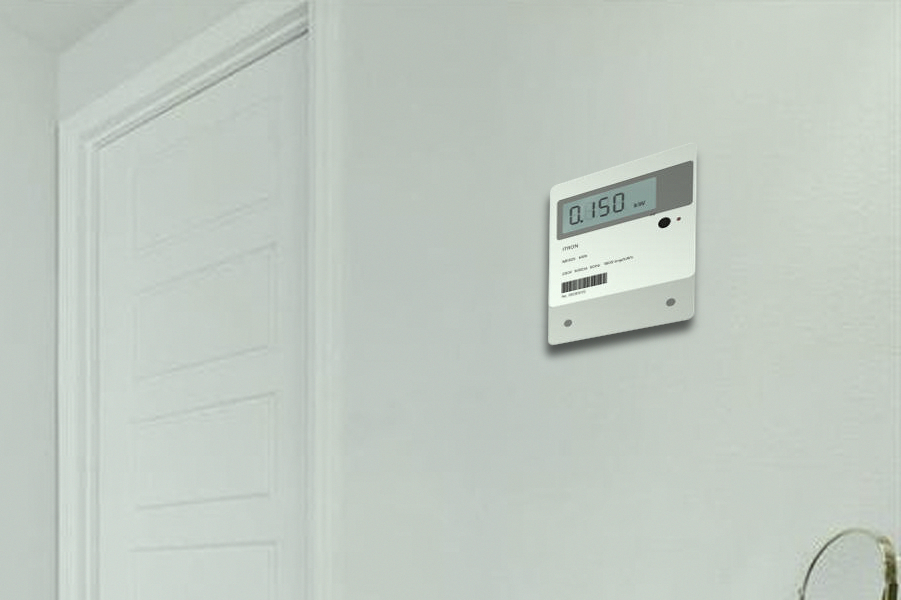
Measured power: 0.150 kW
